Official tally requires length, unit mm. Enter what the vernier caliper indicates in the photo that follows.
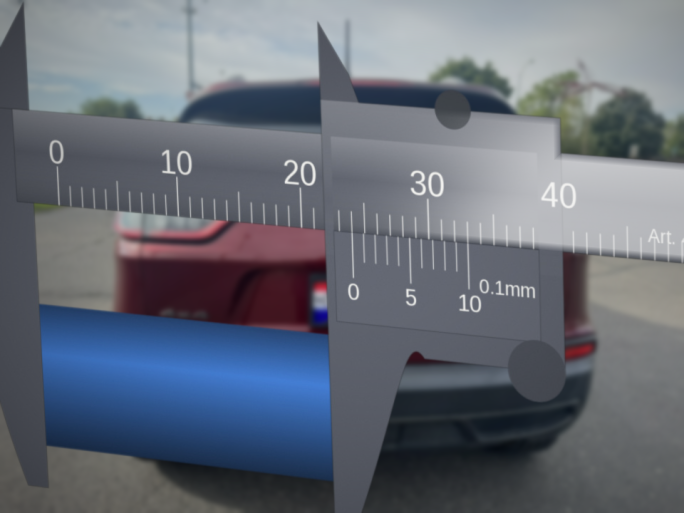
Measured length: 24.0 mm
